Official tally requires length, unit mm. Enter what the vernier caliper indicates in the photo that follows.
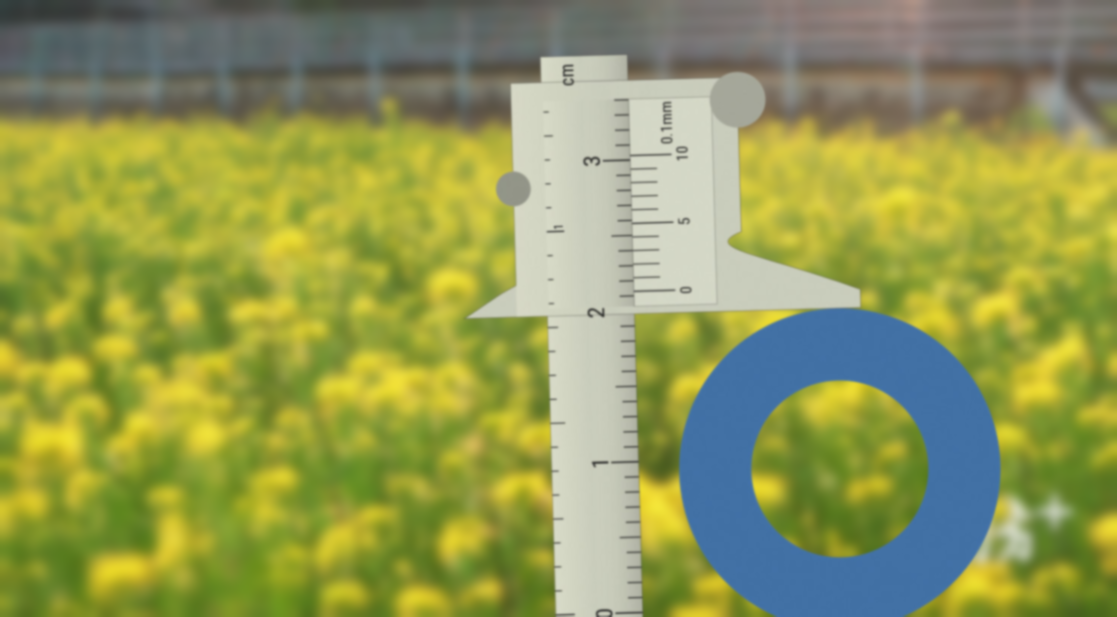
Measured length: 21.3 mm
